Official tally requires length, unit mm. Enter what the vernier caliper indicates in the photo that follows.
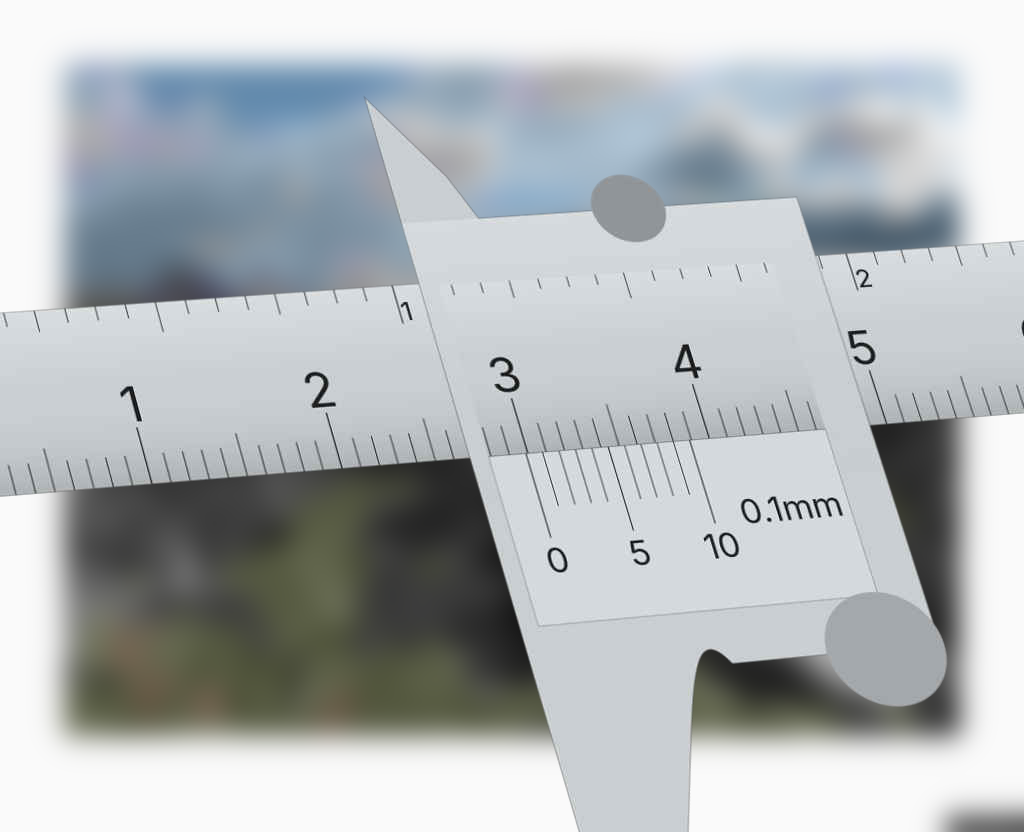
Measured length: 29.9 mm
